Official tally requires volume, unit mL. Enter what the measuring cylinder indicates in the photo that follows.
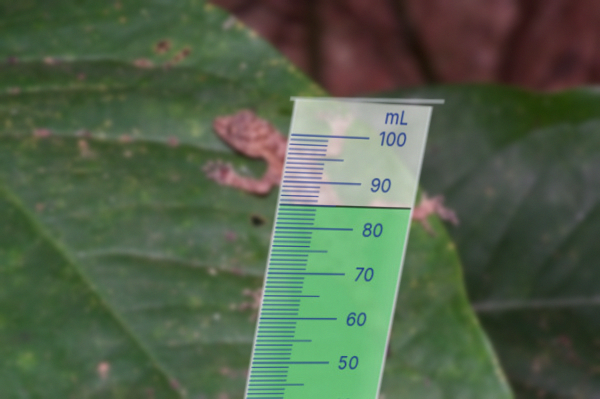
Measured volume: 85 mL
